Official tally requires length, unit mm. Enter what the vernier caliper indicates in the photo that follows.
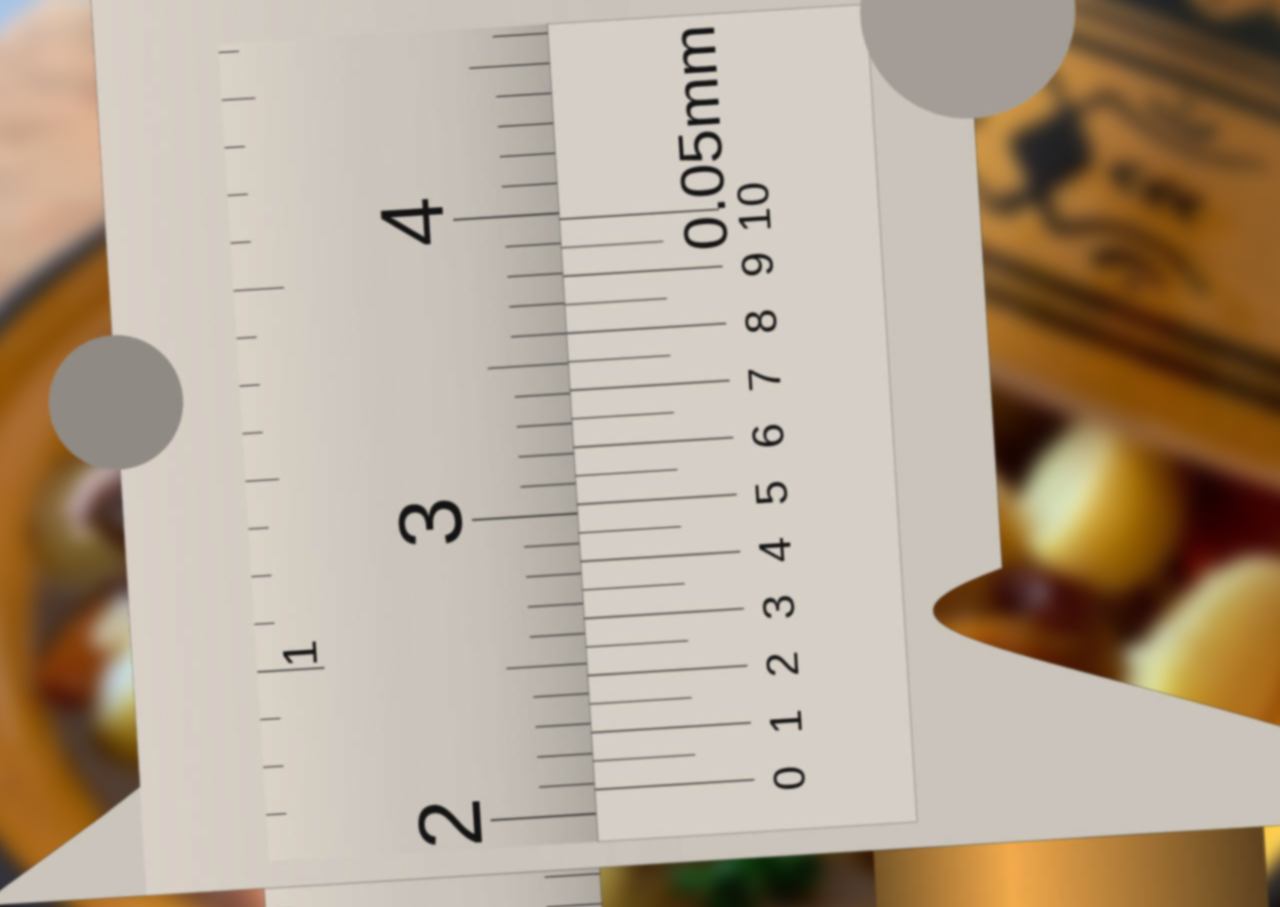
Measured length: 20.8 mm
